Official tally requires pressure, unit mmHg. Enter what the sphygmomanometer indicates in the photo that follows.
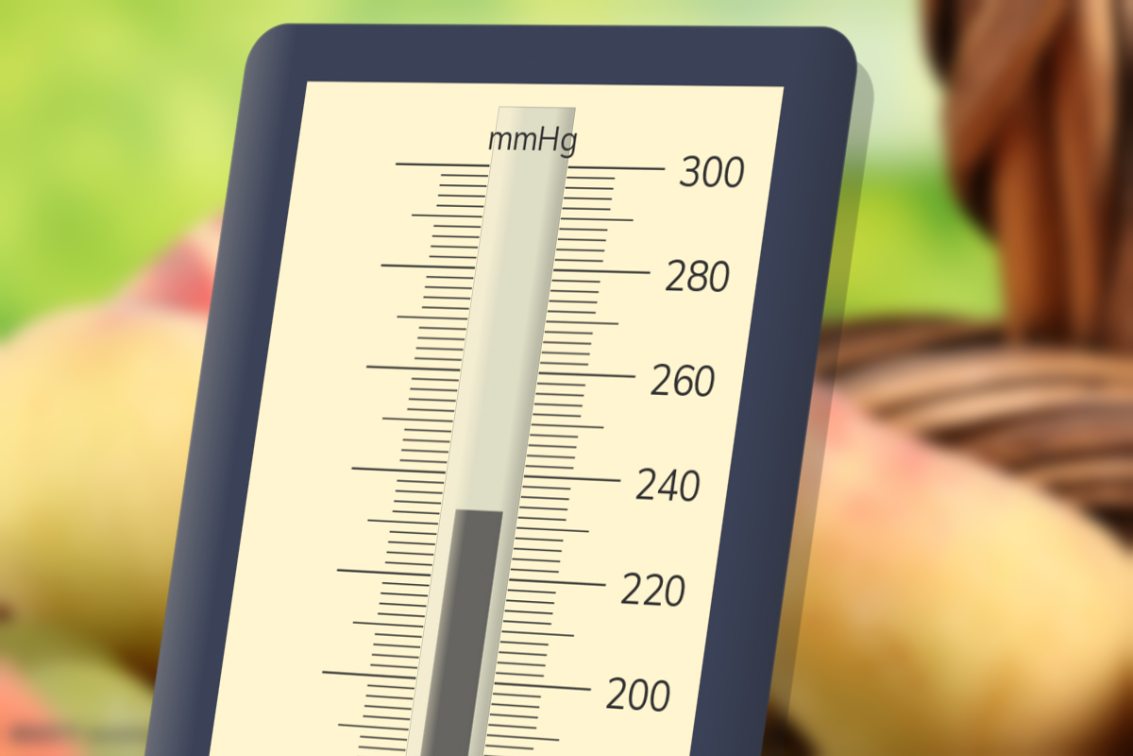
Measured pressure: 233 mmHg
